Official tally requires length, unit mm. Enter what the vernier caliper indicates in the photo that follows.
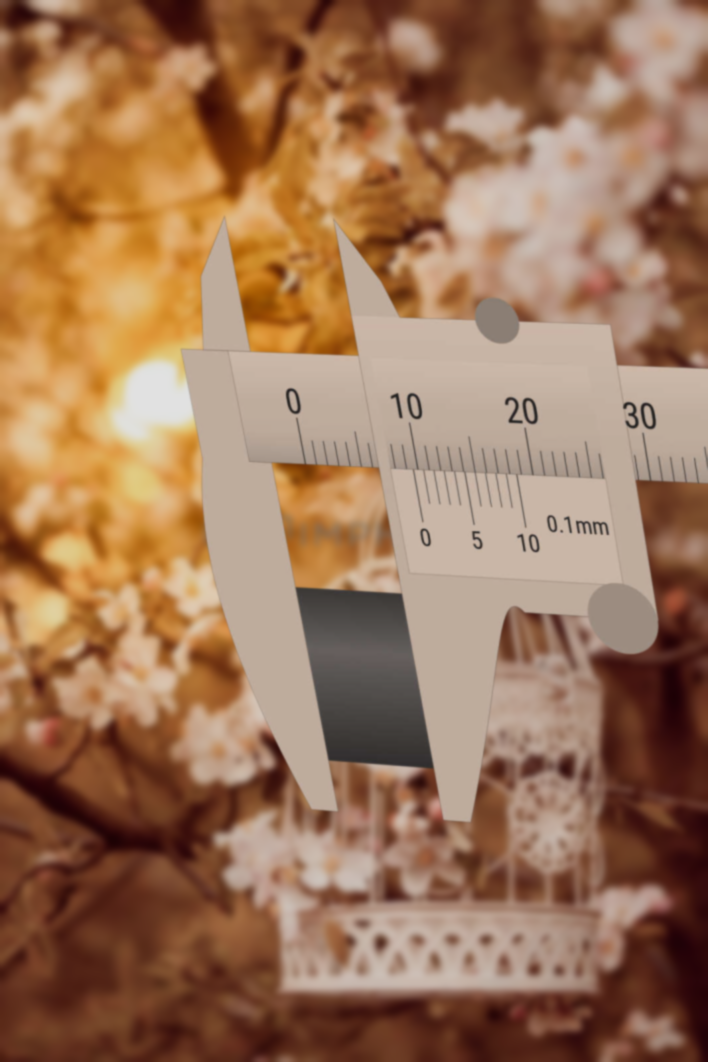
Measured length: 9.6 mm
